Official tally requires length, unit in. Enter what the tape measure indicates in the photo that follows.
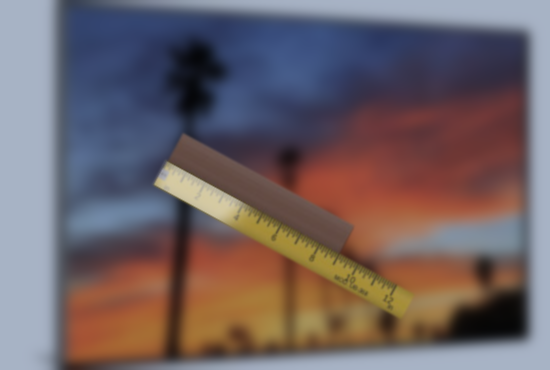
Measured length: 9 in
